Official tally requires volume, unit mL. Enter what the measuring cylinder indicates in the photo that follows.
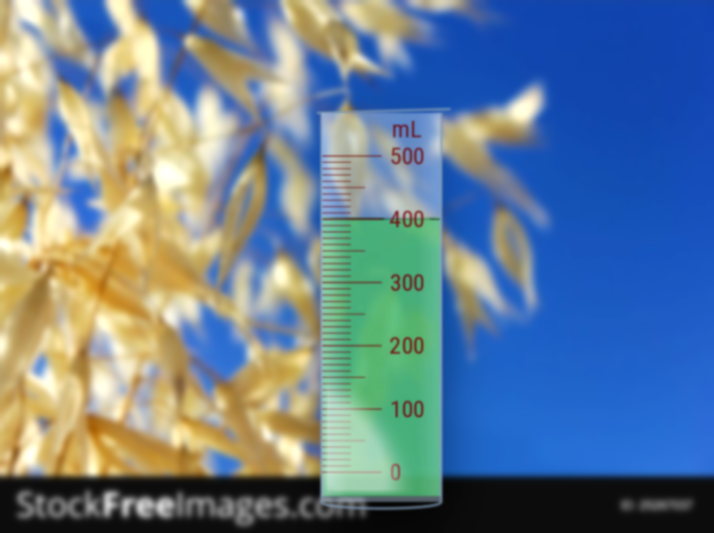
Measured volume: 400 mL
